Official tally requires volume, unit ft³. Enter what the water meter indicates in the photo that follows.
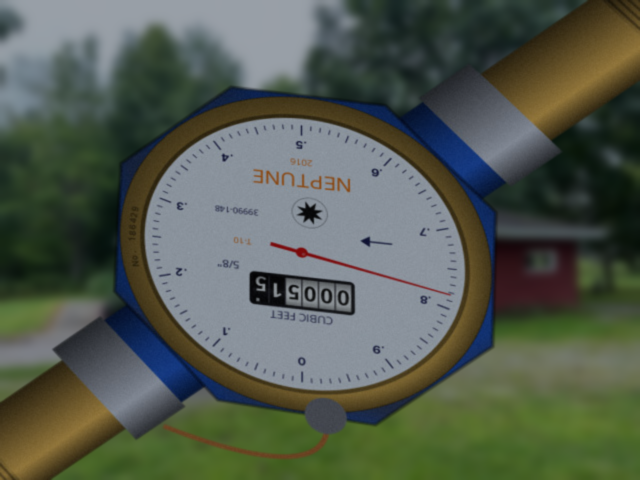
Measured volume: 514.78 ft³
